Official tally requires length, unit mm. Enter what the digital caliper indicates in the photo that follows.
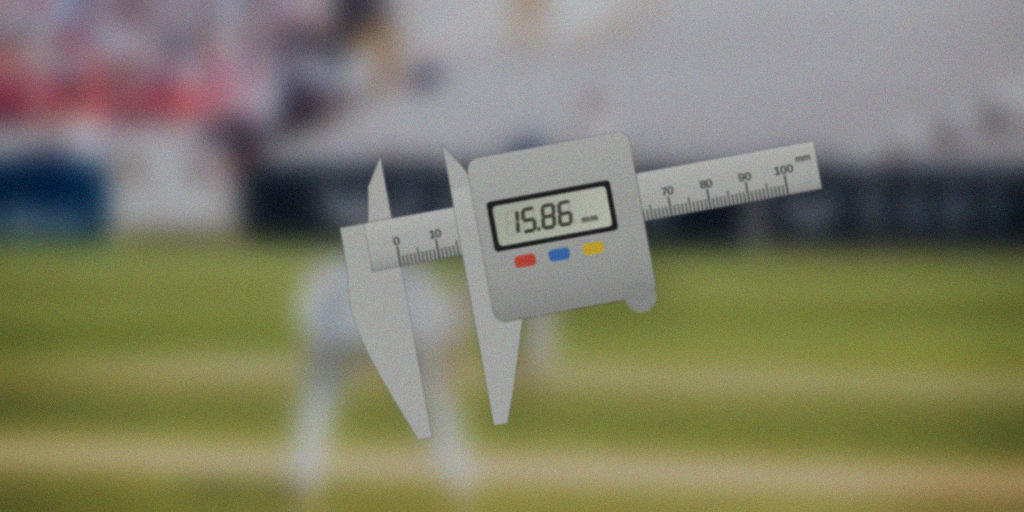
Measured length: 15.86 mm
